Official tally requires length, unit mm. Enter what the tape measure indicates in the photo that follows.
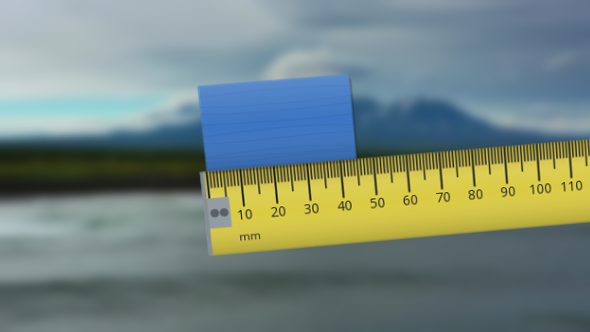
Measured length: 45 mm
